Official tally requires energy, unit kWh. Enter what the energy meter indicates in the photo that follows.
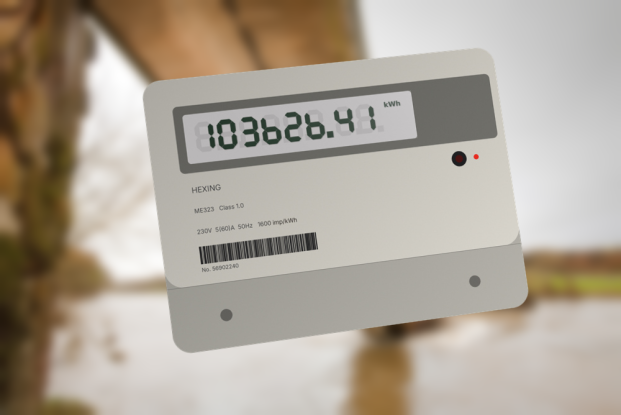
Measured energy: 103626.41 kWh
